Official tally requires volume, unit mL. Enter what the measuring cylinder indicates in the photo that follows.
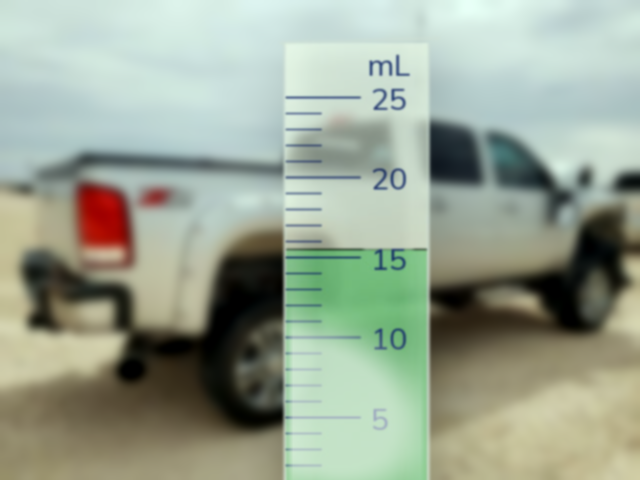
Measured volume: 15.5 mL
